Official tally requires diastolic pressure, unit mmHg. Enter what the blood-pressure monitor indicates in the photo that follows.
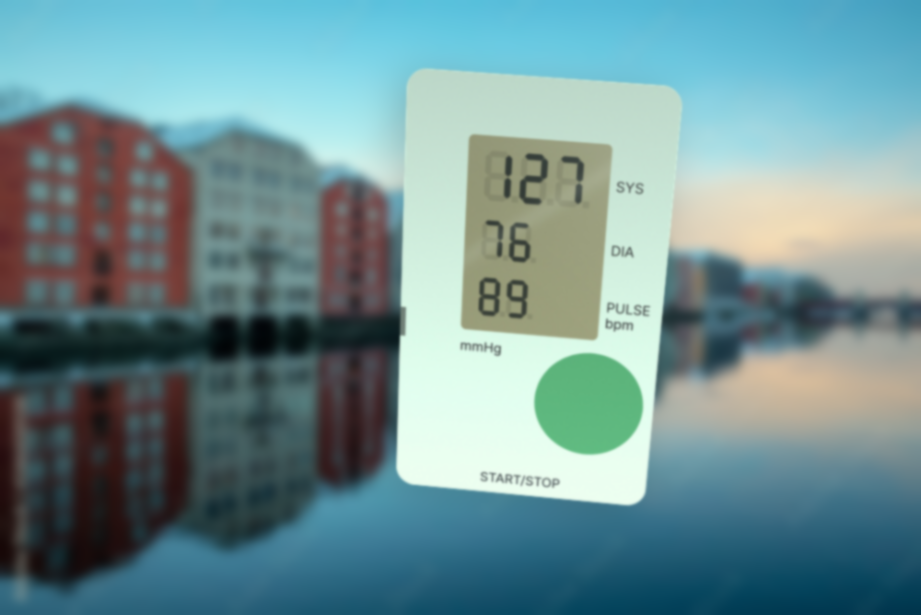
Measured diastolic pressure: 76 mmHg
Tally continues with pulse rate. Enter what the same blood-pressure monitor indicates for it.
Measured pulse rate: 89 bpm
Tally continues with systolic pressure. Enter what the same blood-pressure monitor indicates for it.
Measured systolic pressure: 127 mmHg
